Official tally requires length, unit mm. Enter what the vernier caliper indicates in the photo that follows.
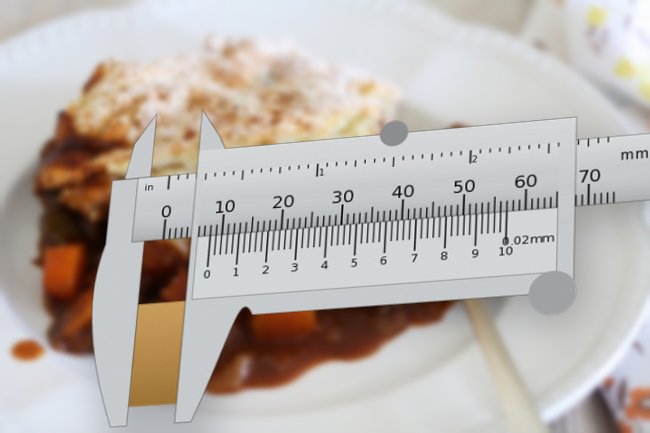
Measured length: 8.0 mm
